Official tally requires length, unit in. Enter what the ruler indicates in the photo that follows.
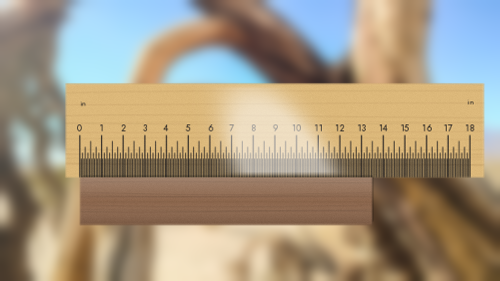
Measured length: 13.5 in
